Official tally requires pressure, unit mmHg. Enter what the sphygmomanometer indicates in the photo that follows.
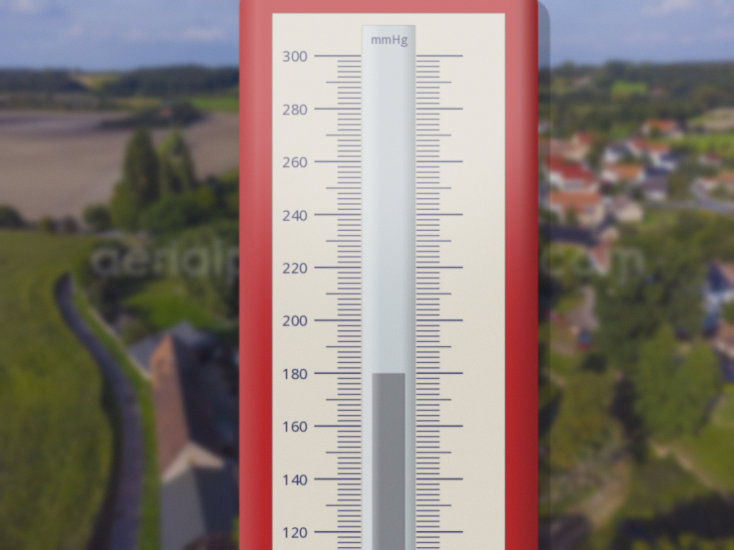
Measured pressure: 180 mmHg
